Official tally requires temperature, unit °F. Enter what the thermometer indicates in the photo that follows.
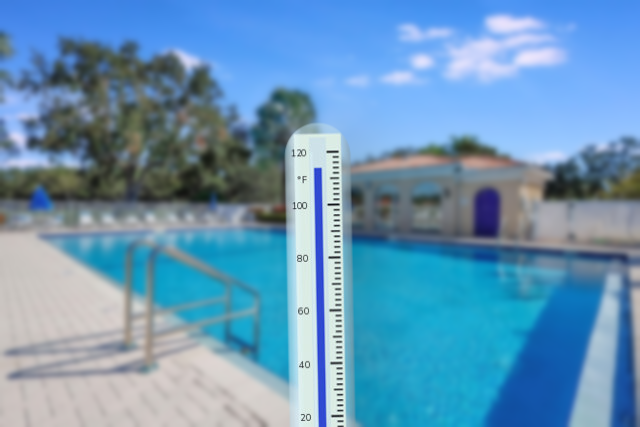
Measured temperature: 114 °F
